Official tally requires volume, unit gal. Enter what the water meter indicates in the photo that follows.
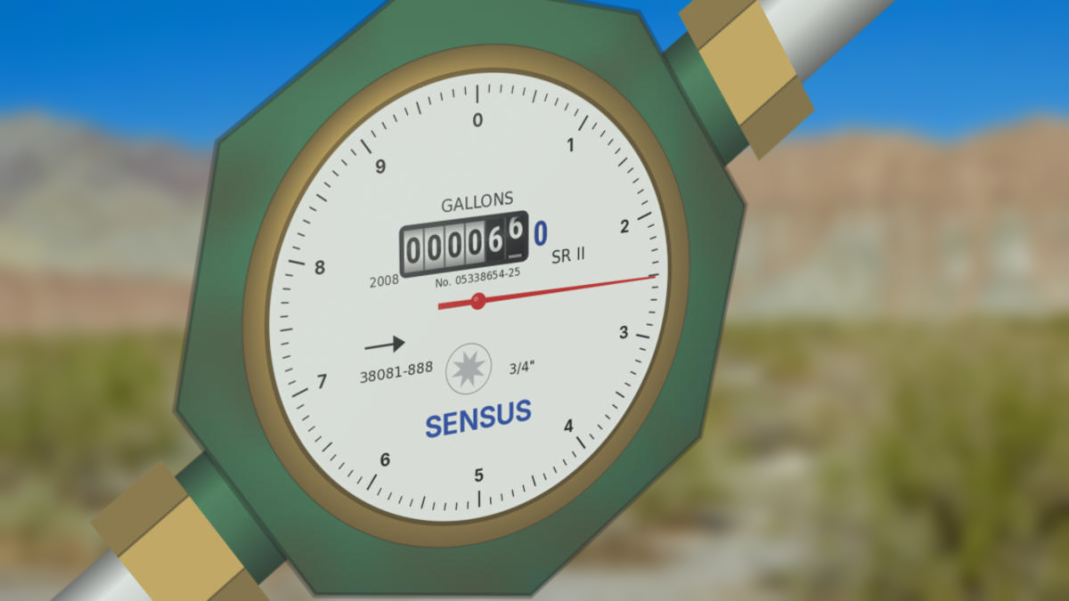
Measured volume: 662.5 gal
